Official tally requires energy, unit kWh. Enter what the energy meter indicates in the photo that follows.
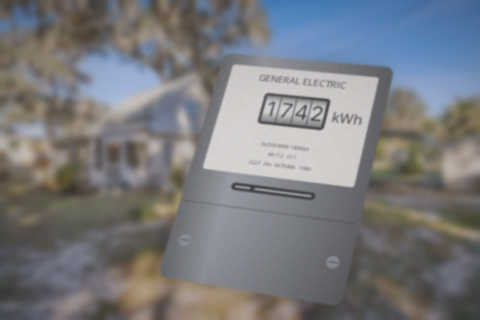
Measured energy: 1742 kWh
